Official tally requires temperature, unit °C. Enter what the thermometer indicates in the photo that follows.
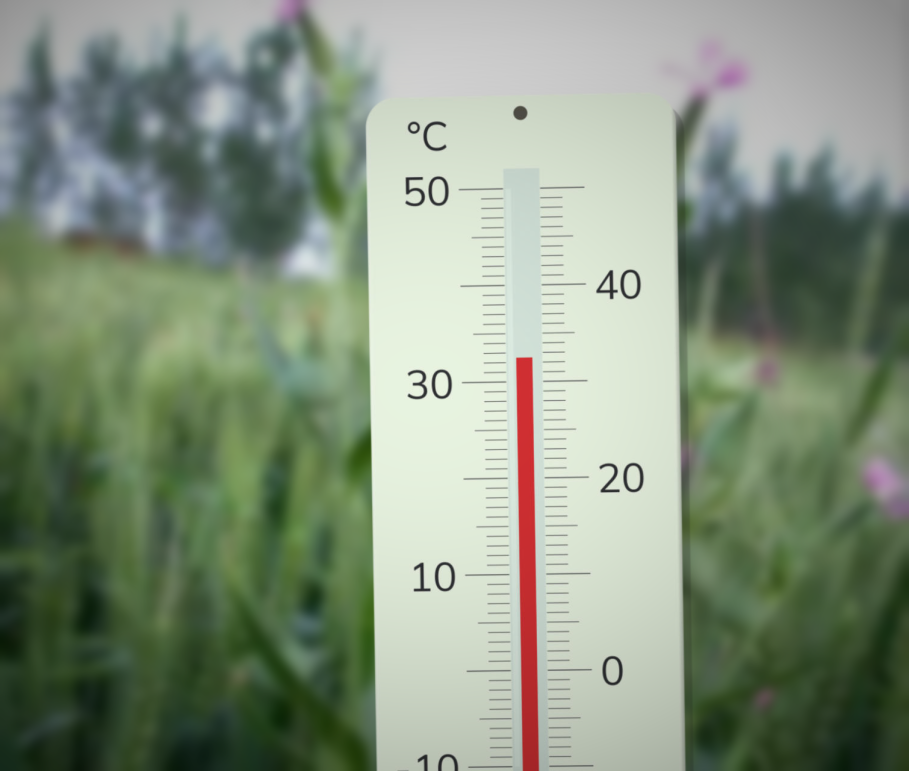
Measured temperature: 32.5 °C
